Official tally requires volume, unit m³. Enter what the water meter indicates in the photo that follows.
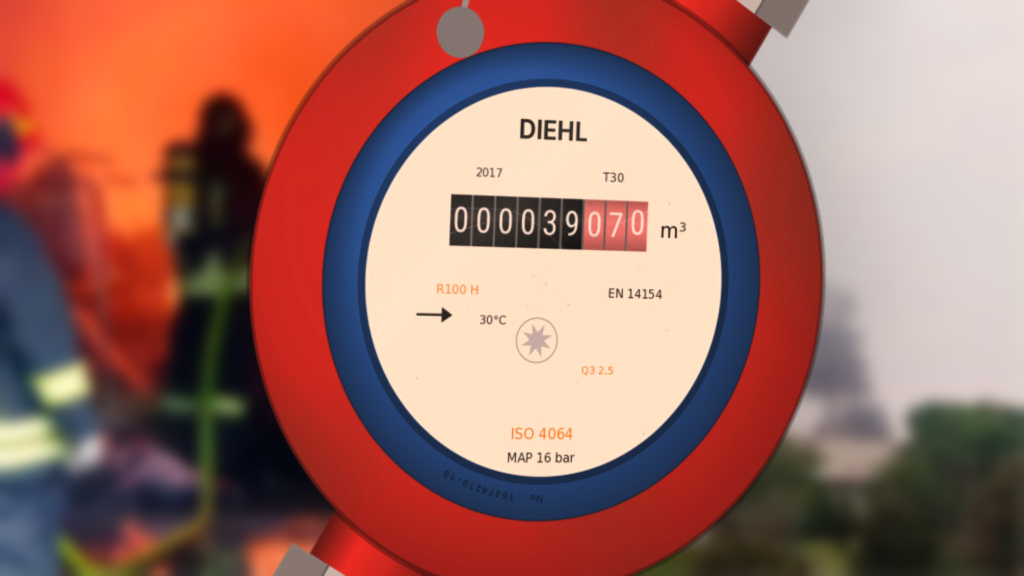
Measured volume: 39.070 m³
